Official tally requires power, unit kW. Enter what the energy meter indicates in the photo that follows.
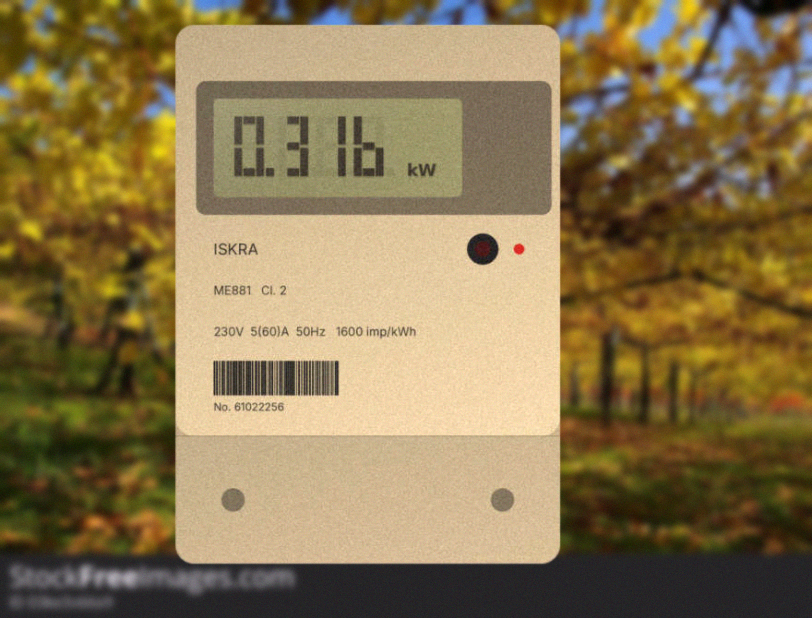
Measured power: 0.316 kW
